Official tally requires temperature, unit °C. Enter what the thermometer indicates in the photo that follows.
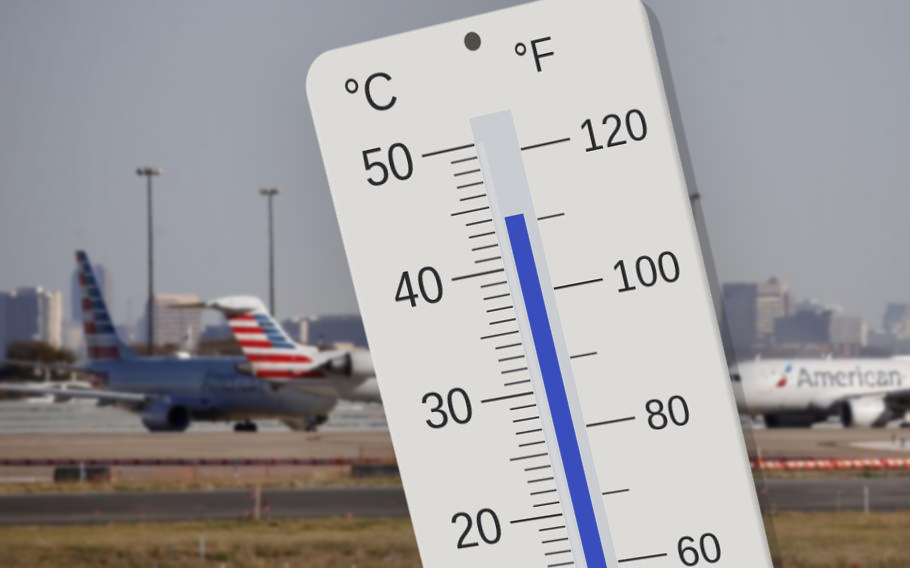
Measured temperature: 44 °C
